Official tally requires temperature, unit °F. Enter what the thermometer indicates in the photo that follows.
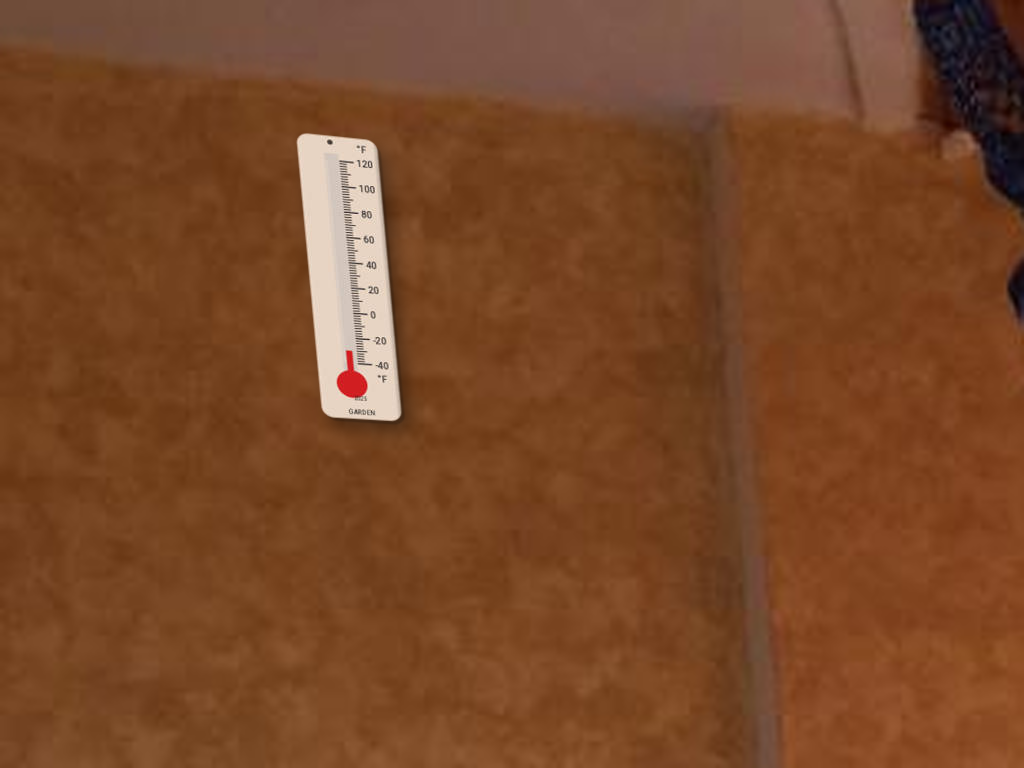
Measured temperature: -30 °F
